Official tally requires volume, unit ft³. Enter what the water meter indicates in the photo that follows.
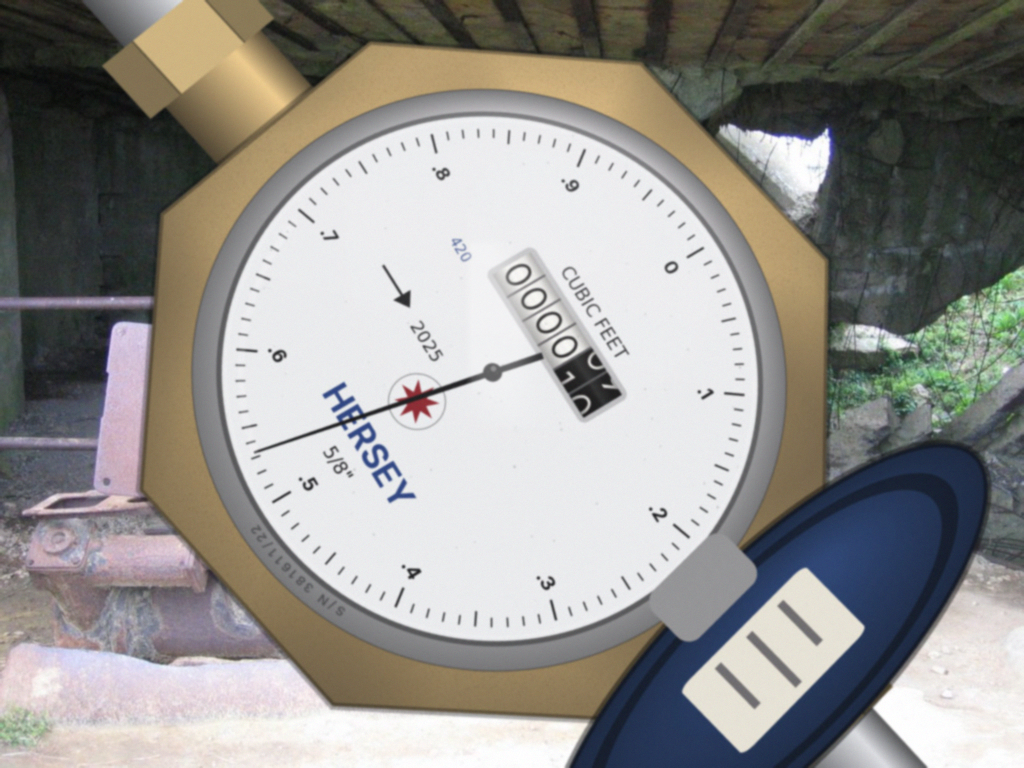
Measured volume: 9.53 ft³
